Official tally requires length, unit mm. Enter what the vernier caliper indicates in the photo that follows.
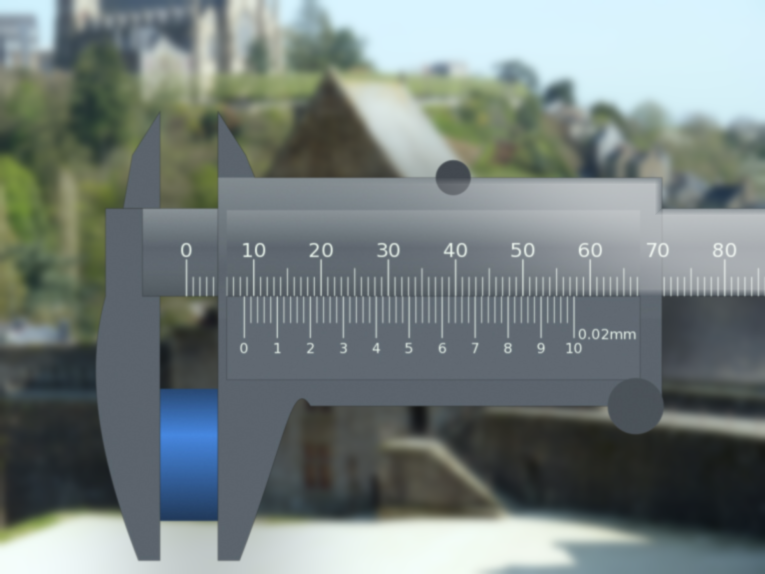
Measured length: 8.6 mm
